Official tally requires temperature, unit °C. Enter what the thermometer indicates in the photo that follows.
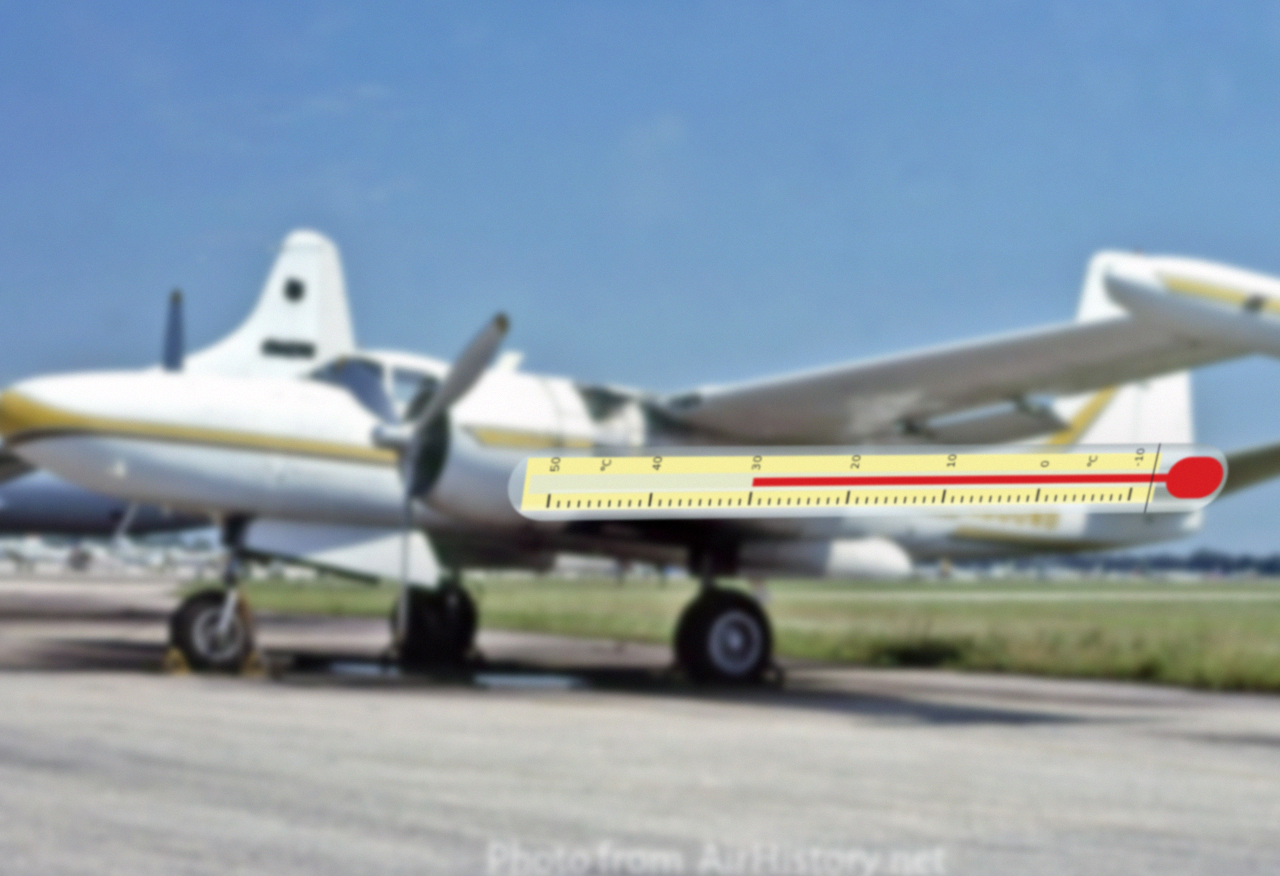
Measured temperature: 30 °C
